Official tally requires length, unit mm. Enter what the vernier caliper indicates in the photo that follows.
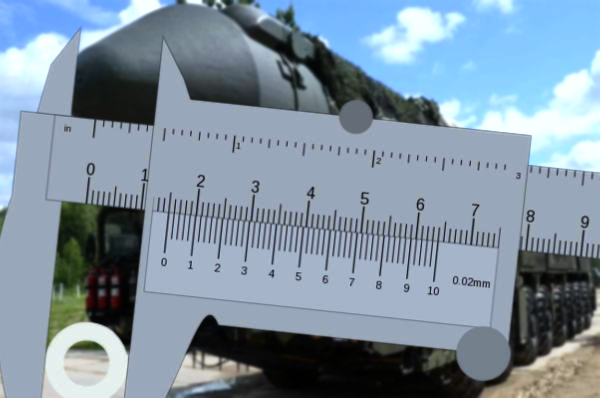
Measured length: 15.0 mm
